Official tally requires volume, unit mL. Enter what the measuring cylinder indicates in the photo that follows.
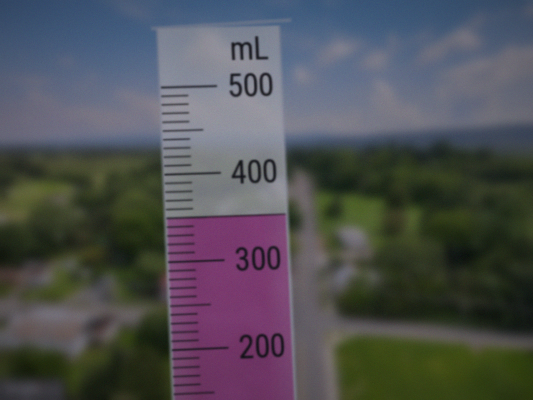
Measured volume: 350 mL
